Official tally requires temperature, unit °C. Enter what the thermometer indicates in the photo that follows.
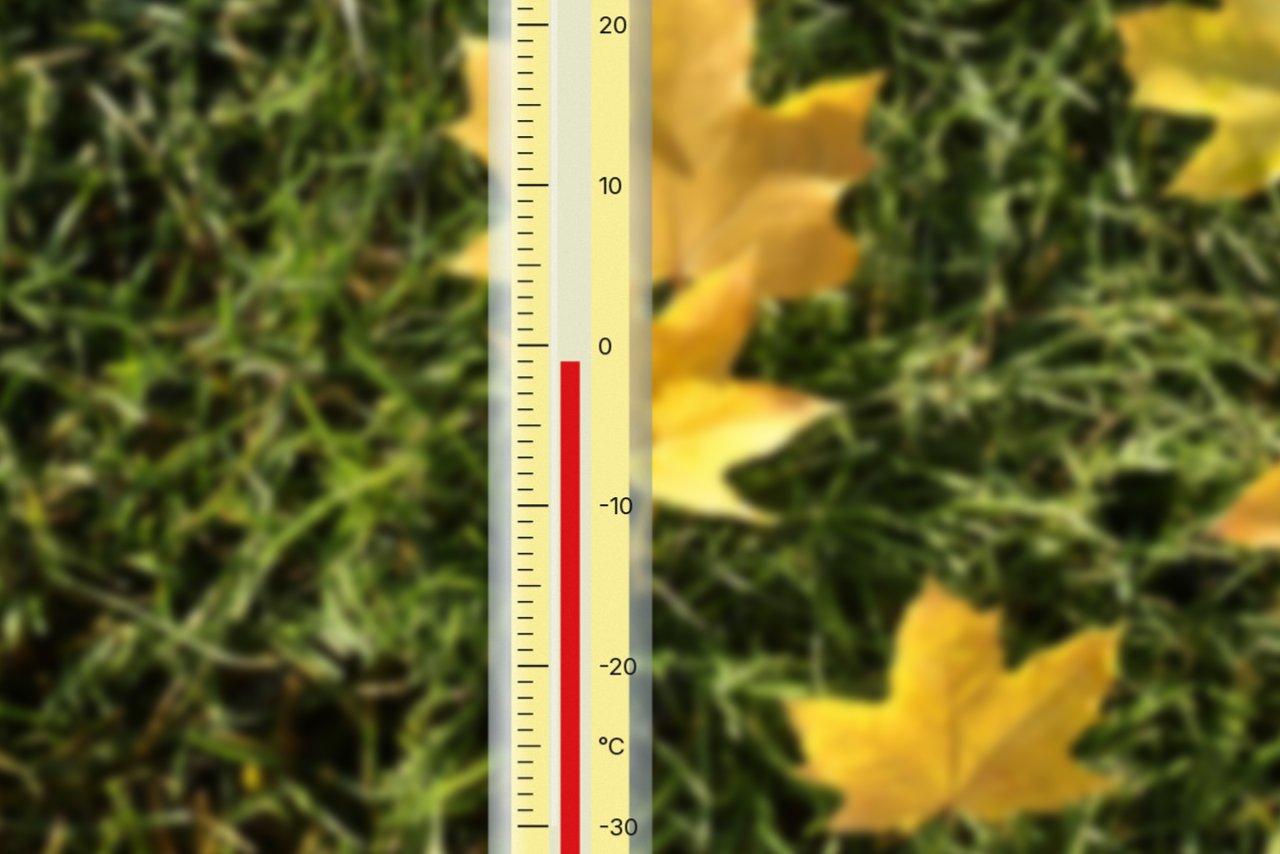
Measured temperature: -1 °C
